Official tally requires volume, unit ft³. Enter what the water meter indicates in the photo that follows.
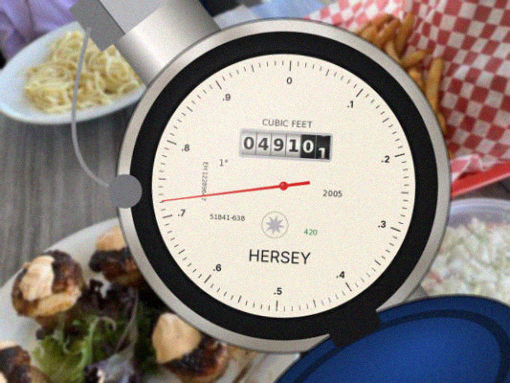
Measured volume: 49100.72 ft³
